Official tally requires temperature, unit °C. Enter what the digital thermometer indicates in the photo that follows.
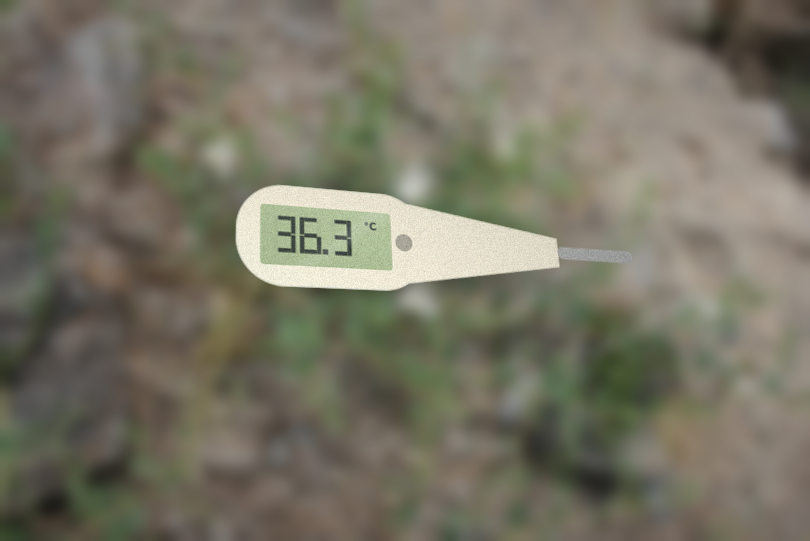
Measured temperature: 36.3 °C
